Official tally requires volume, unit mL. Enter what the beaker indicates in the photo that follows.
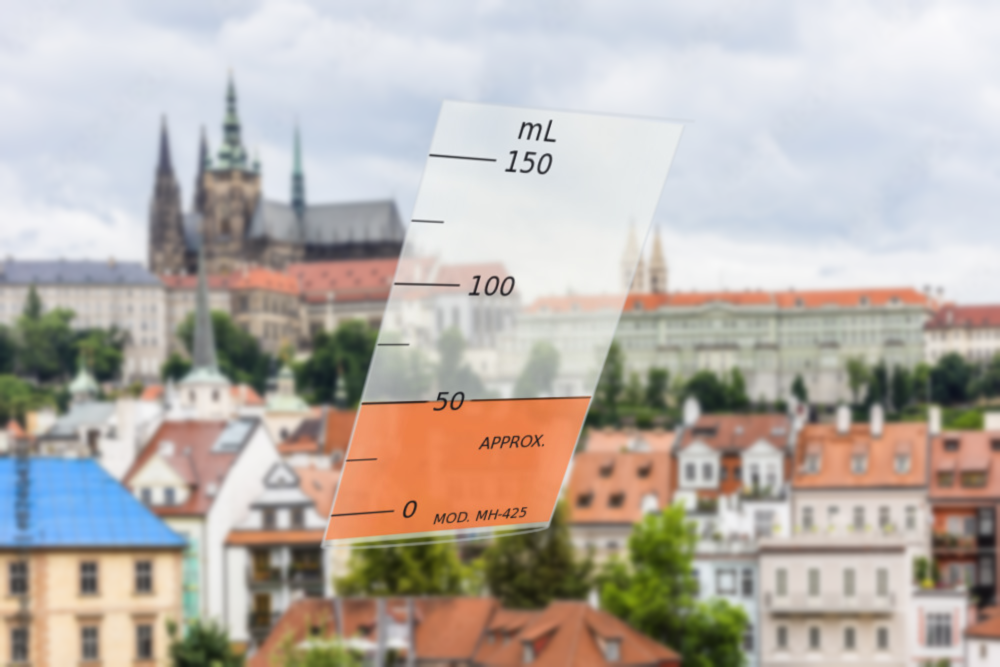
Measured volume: 50 mL
